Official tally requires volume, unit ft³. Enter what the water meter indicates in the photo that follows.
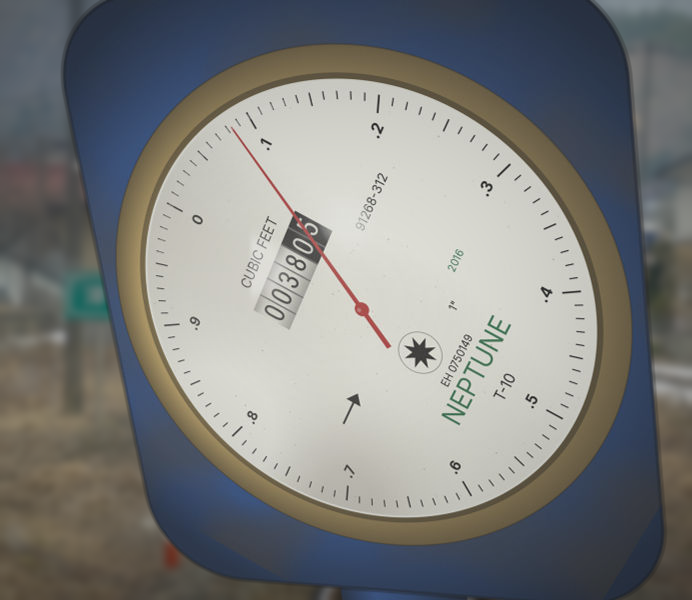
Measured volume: 3805.08 ft³
